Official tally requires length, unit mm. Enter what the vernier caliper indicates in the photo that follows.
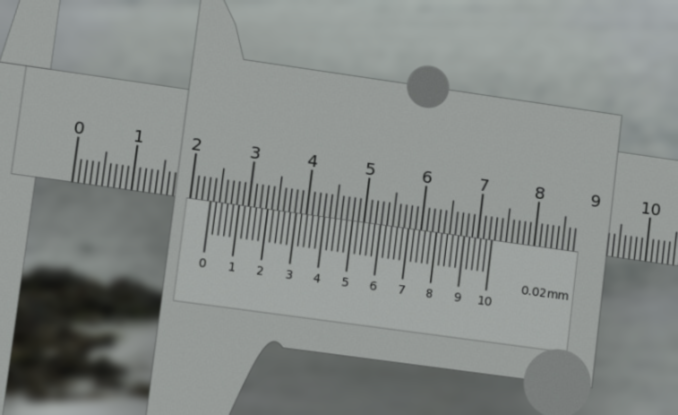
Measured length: 23.5 mm
